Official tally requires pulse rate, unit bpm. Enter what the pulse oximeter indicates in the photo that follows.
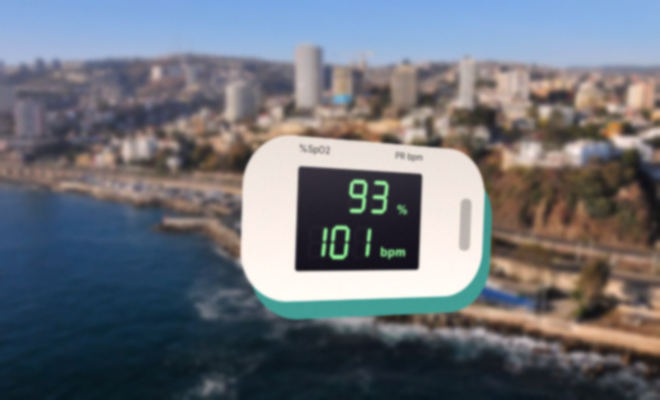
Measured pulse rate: 101 bpm
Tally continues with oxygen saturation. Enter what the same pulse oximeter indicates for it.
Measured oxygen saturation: 93 %
